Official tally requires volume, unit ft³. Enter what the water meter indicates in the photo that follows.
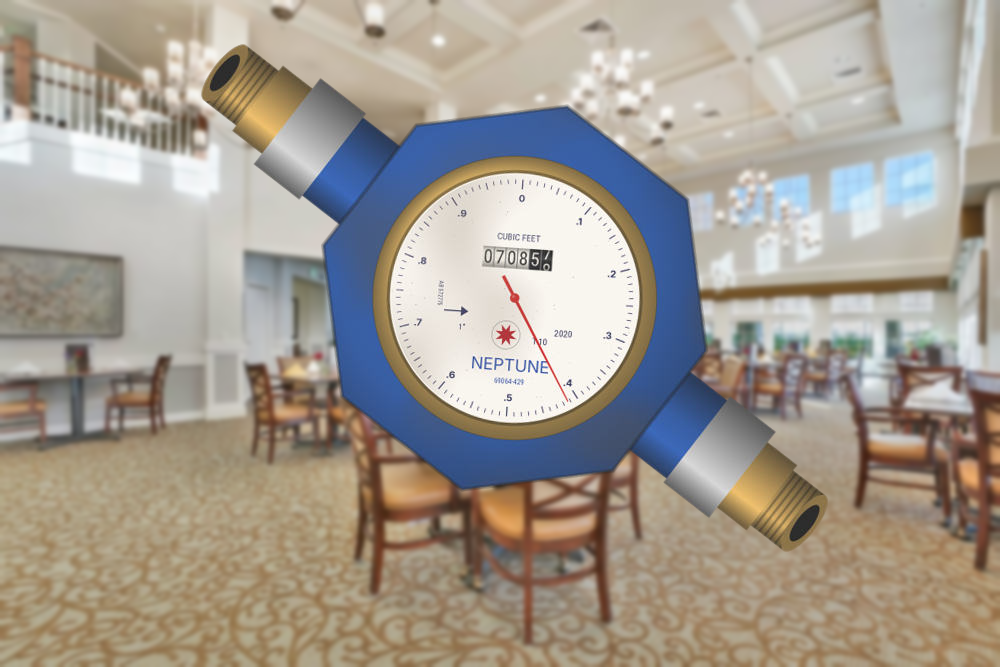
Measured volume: 70857.41 ft³
